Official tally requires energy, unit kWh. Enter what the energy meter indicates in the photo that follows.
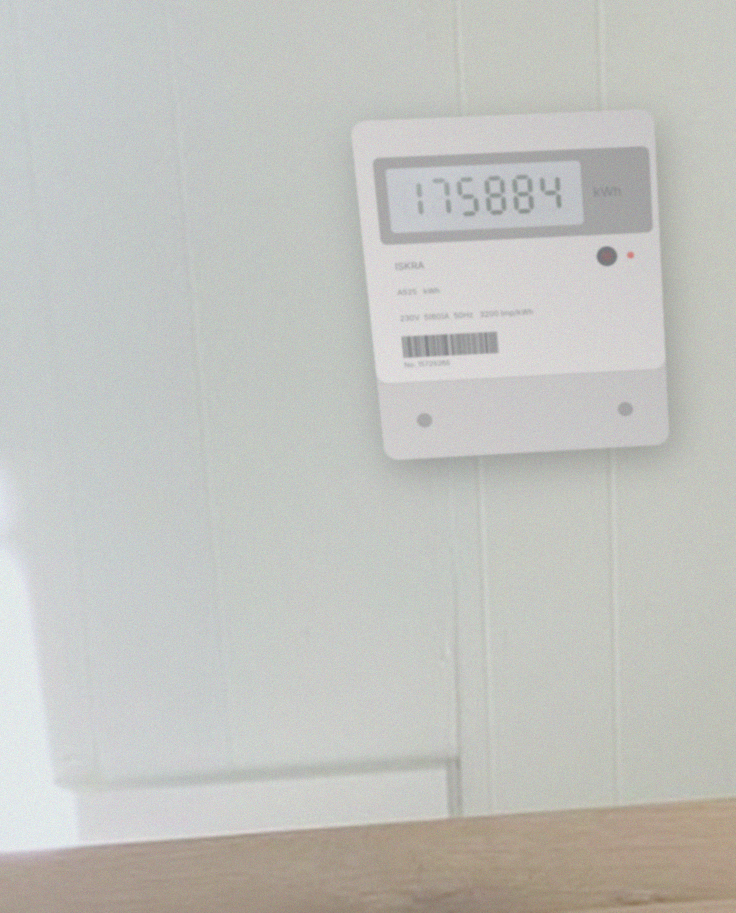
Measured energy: 175884 kWh
